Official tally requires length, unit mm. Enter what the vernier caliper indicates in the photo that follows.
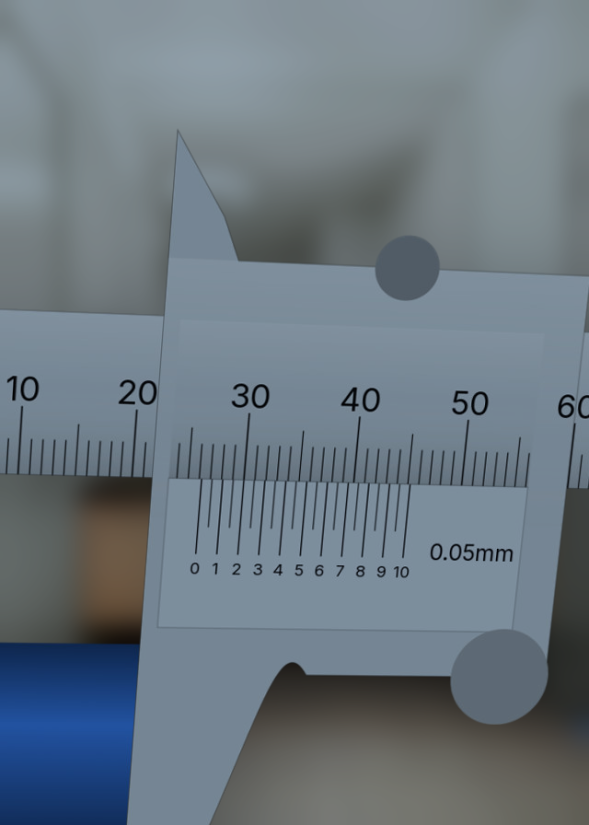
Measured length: 26.2 mm
